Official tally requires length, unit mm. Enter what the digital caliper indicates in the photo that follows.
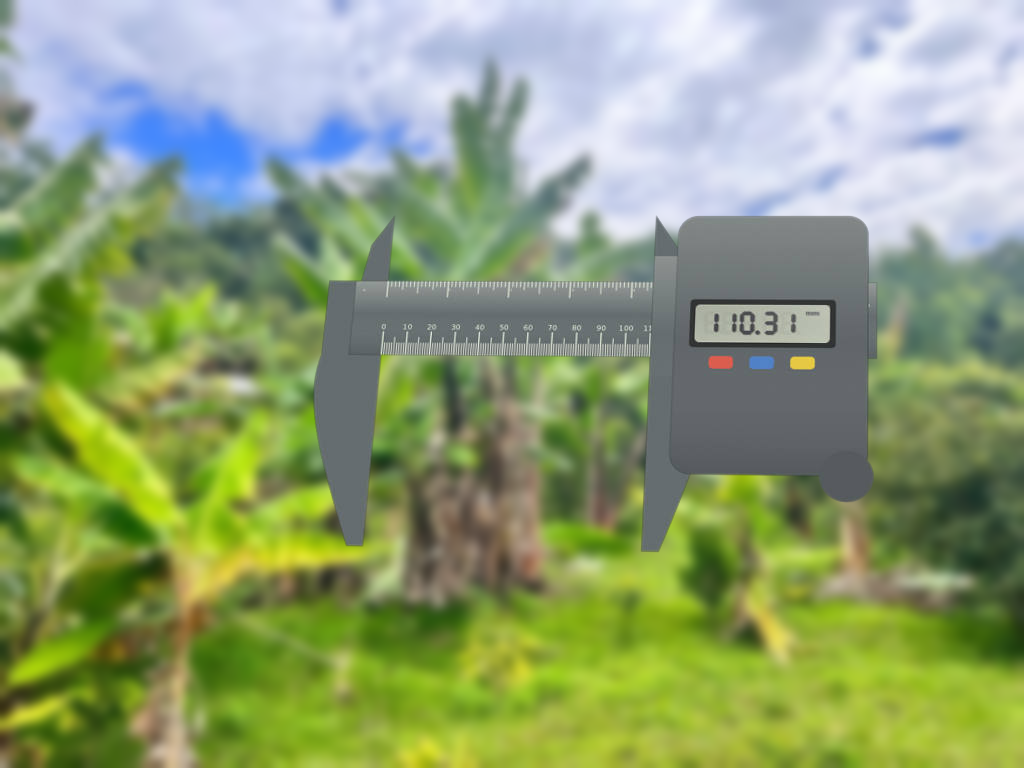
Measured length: 110.31 mm
